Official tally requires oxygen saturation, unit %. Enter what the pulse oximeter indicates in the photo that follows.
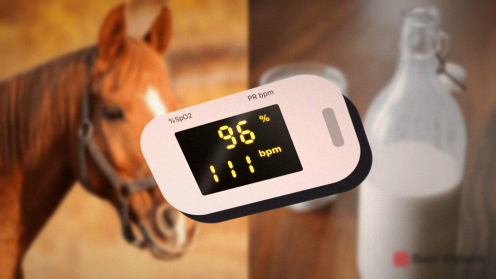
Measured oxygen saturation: 96 %
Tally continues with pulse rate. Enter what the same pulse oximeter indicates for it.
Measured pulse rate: 111 bpm
